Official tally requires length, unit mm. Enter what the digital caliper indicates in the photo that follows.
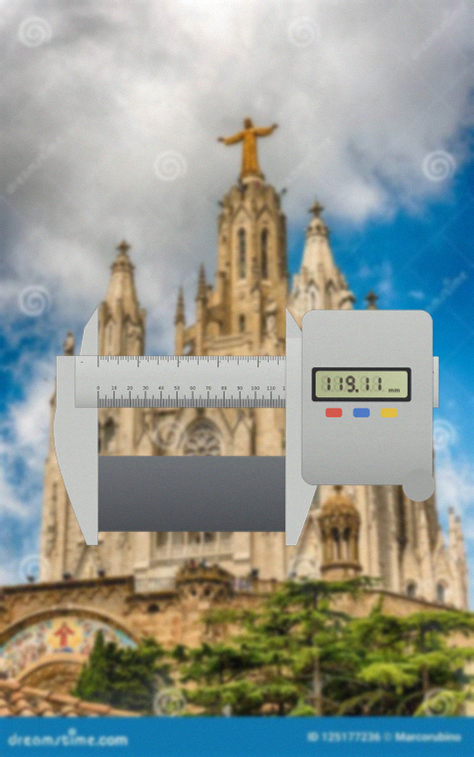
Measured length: 119.11 mm
